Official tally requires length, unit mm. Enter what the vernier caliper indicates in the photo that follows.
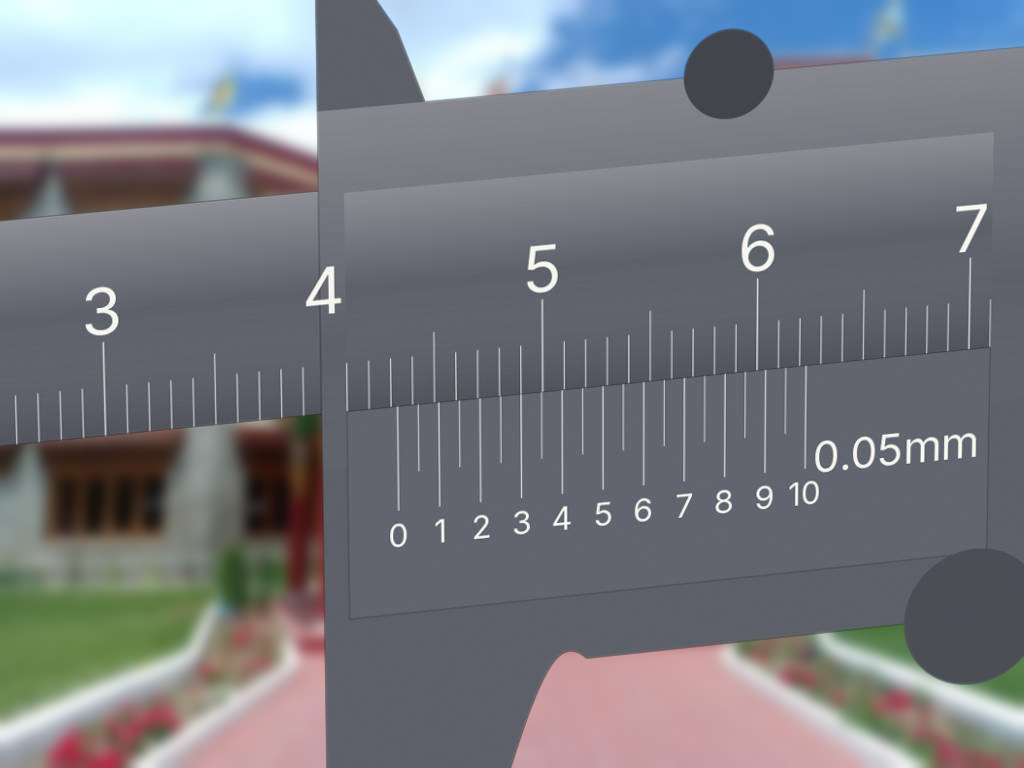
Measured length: 43.3 mm
